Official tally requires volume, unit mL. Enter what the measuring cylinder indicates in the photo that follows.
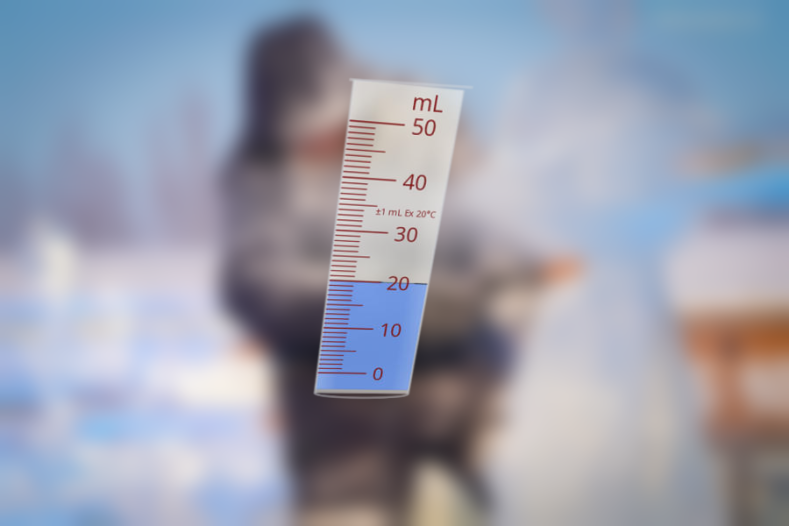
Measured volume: 20 mL
